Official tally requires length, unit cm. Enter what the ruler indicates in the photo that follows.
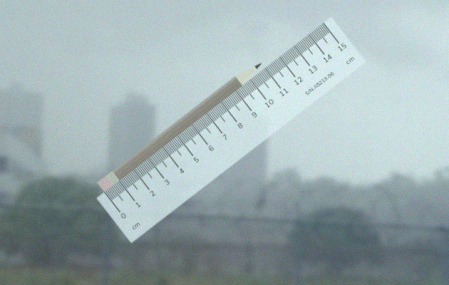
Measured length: 11 cm
